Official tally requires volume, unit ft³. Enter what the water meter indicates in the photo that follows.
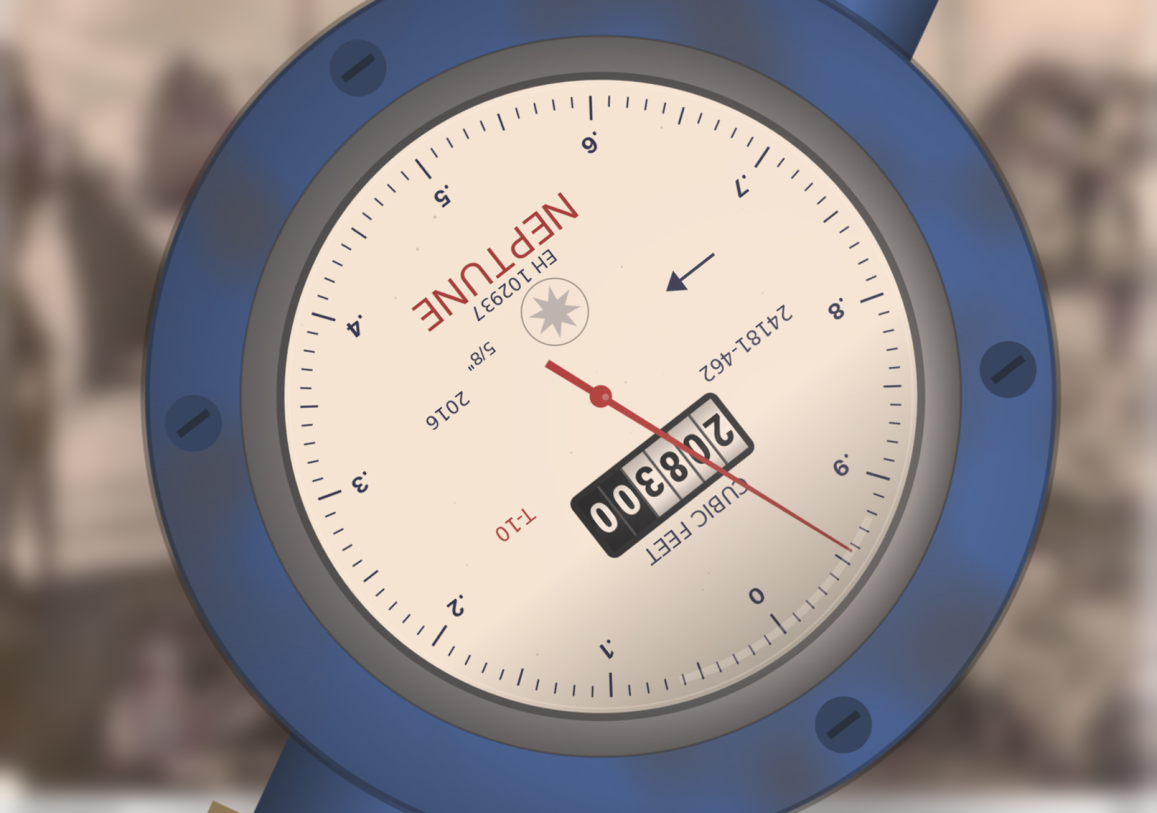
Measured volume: 208299.94 ft³
